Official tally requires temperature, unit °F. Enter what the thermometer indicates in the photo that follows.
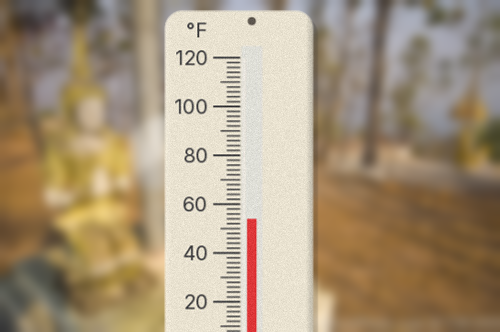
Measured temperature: 54 °F
